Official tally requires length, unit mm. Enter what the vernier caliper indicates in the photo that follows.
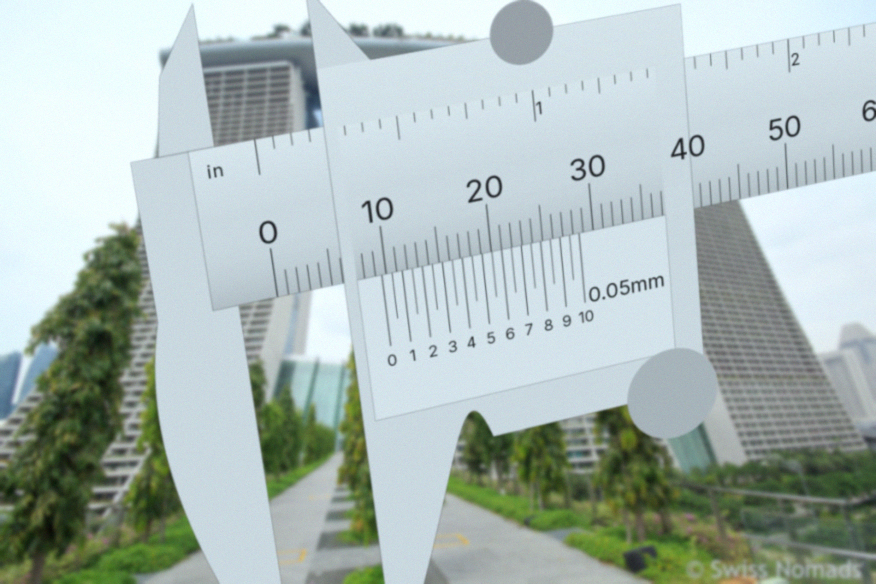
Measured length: 9.6 mm
